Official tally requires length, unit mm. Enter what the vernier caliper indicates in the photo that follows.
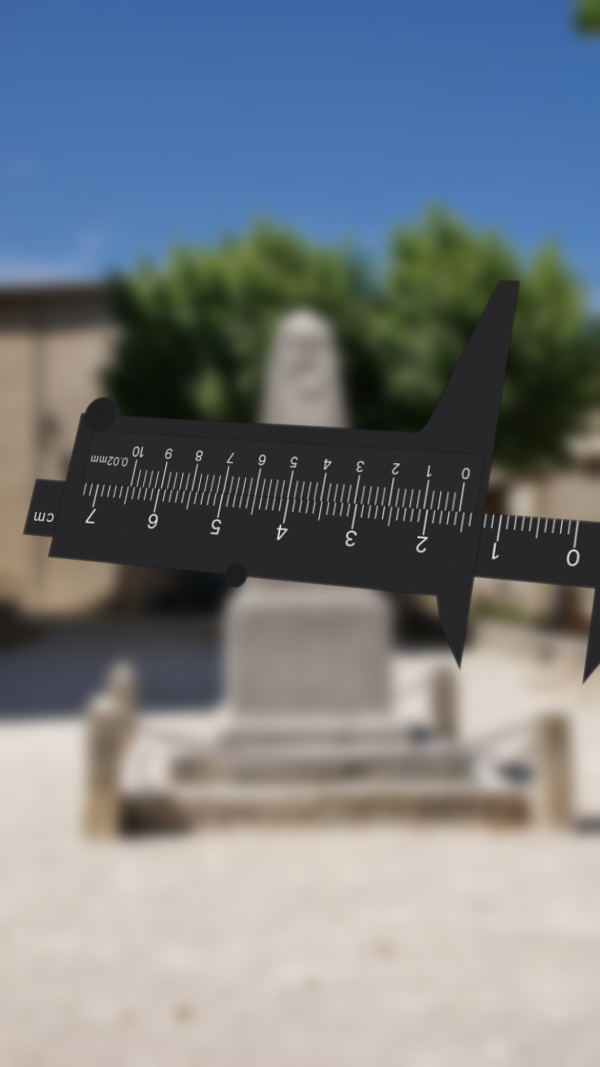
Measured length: 15.6 mm
